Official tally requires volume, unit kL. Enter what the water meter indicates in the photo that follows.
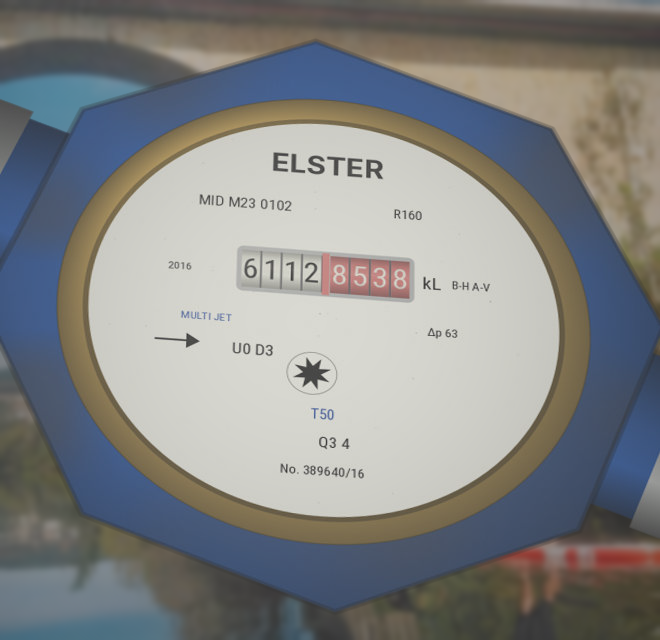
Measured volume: 6112.8538 kL
